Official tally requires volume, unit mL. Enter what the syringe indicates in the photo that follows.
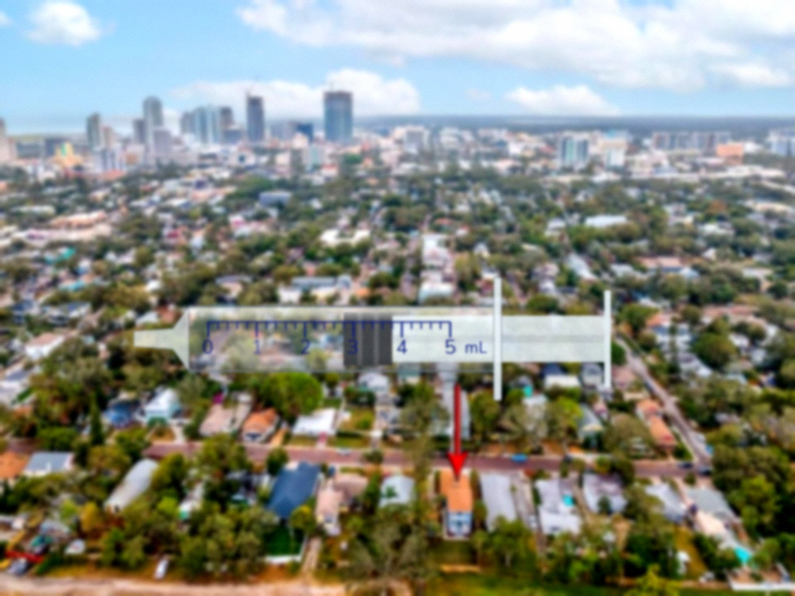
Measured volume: 2.8 mL
